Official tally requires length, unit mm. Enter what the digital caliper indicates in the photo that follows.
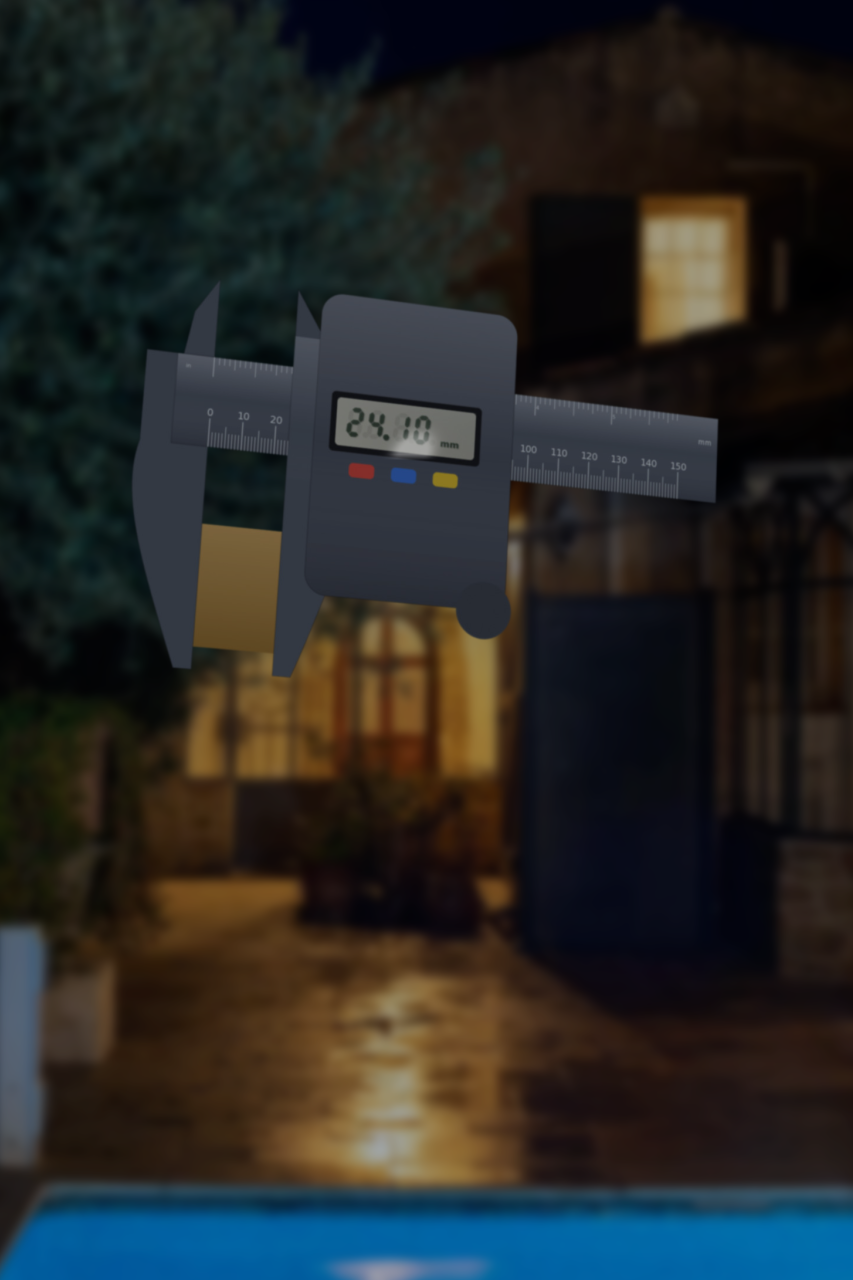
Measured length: 24.10 mm
